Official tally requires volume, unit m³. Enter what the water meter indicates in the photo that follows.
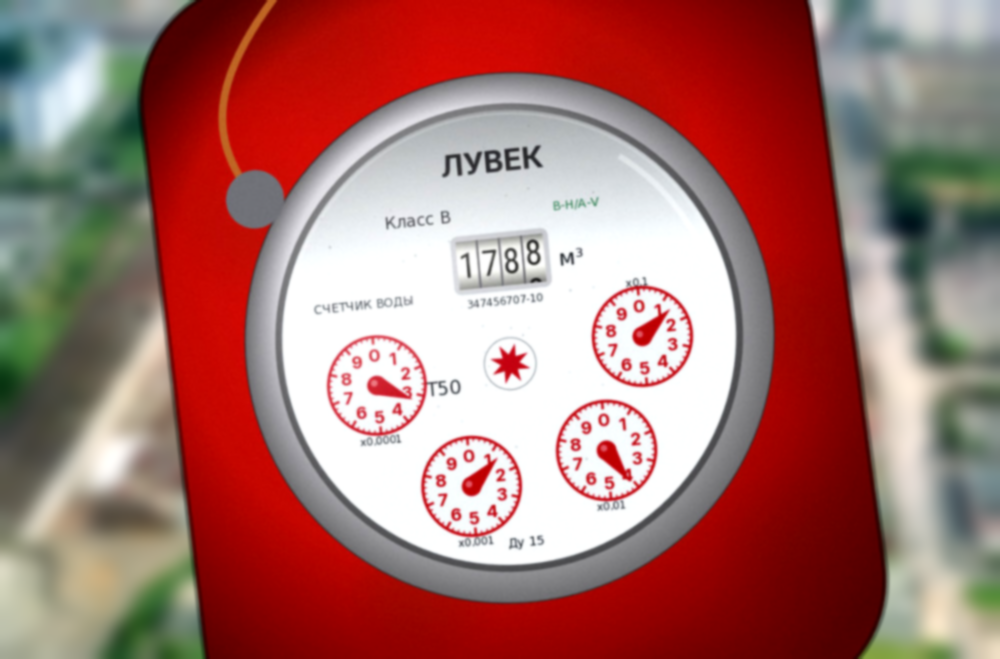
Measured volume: 1788.1413 m³
